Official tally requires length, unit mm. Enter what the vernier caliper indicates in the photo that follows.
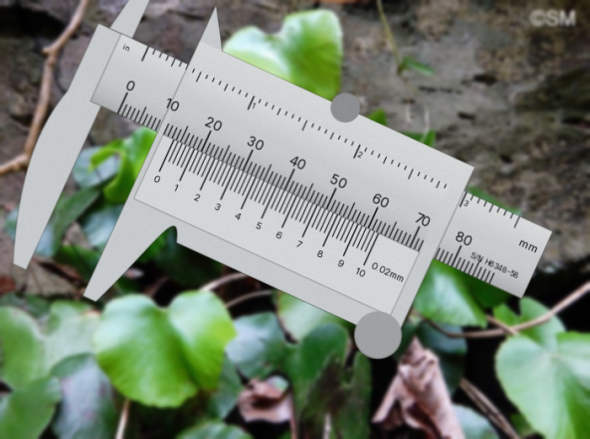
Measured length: 13.5 mm
